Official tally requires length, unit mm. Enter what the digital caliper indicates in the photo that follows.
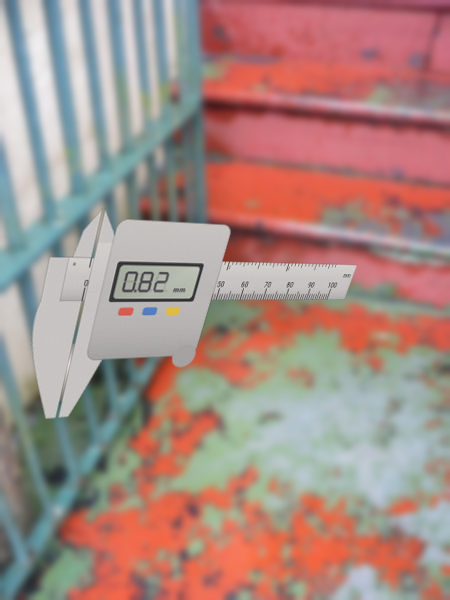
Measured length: 0.82 mm
